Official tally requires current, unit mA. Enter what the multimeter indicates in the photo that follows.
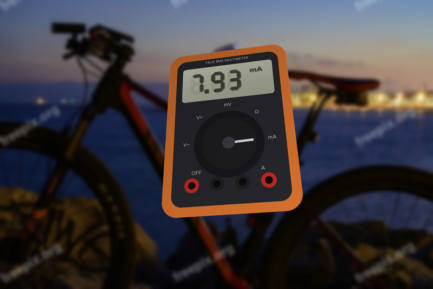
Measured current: 7.93 mA
